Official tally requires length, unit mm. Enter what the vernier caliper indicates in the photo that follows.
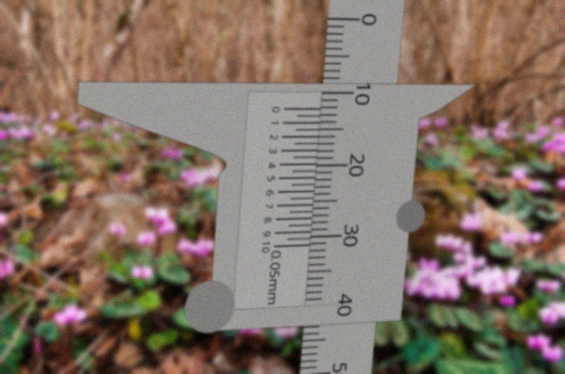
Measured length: 12.2 mm
